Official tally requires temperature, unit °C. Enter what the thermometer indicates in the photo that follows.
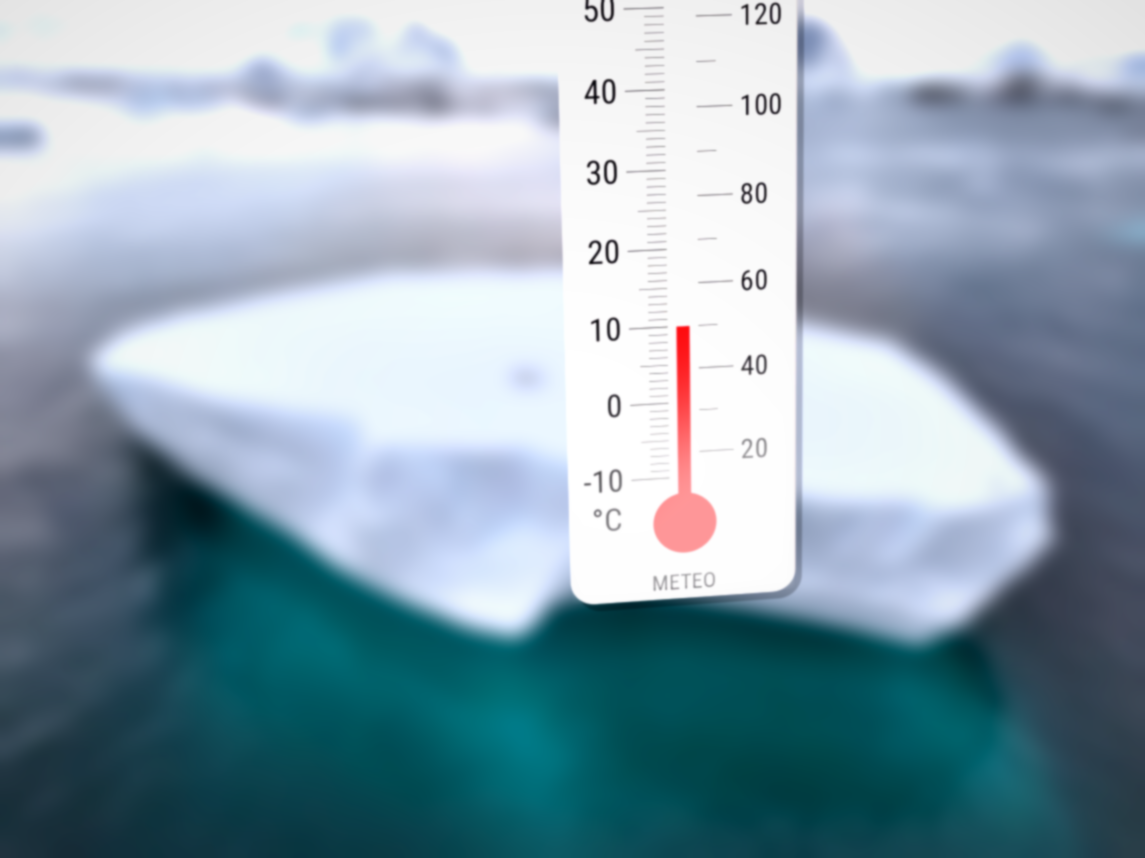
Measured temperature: 10 °C
